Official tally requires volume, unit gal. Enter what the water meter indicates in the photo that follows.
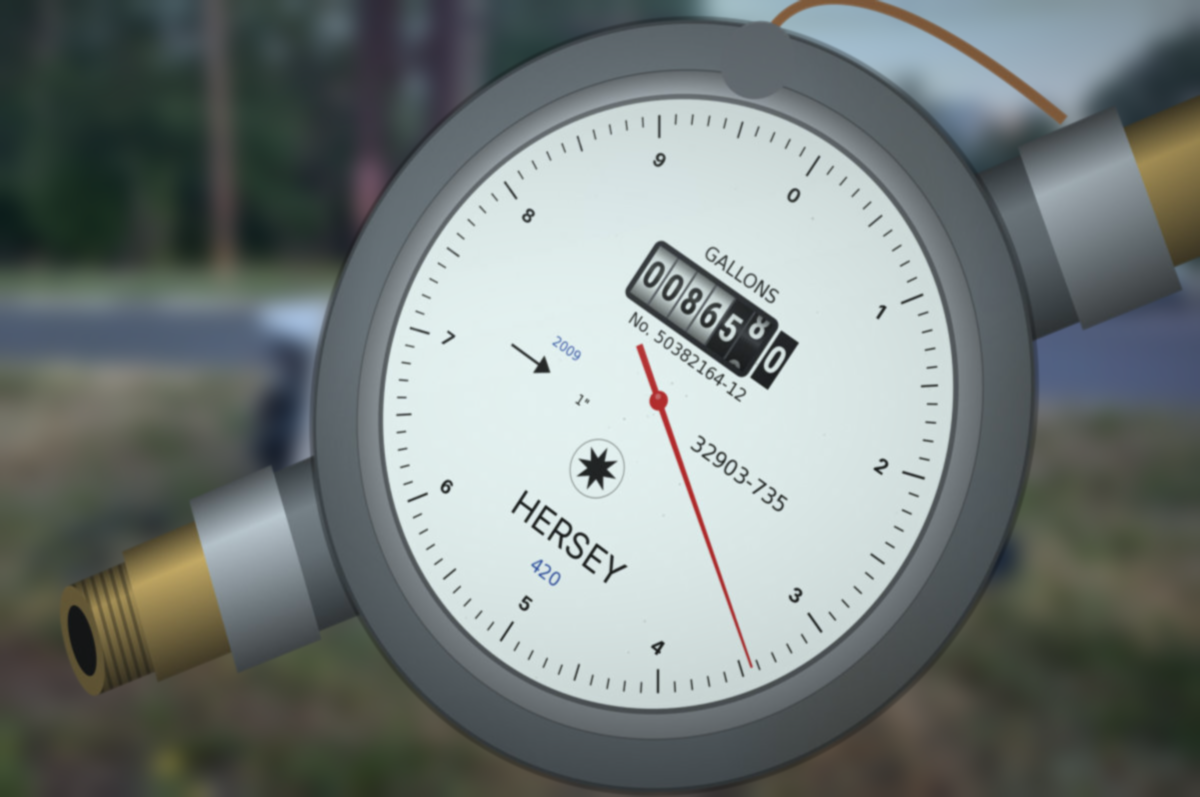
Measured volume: 86583.4 gal
